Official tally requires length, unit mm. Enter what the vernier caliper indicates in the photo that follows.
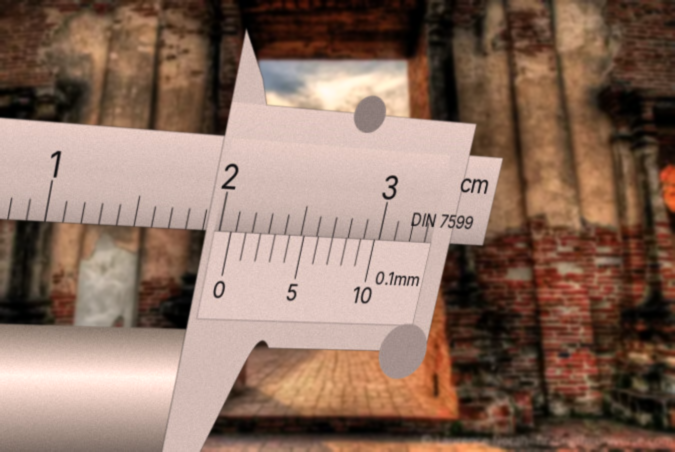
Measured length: 20.7 mm
